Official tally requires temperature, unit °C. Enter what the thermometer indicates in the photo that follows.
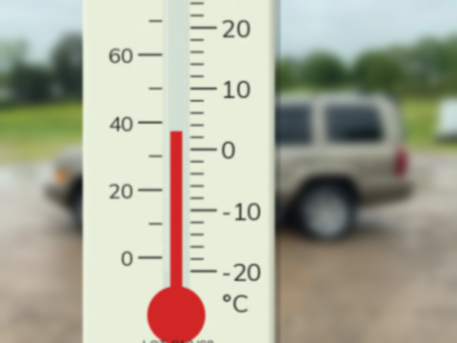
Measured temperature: 3 °C
